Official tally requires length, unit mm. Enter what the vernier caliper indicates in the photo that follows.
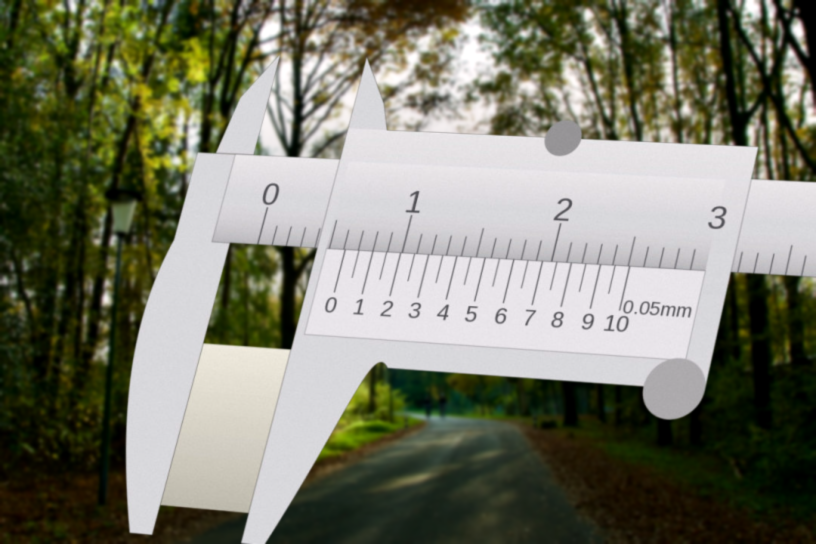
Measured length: 6.1 mm
